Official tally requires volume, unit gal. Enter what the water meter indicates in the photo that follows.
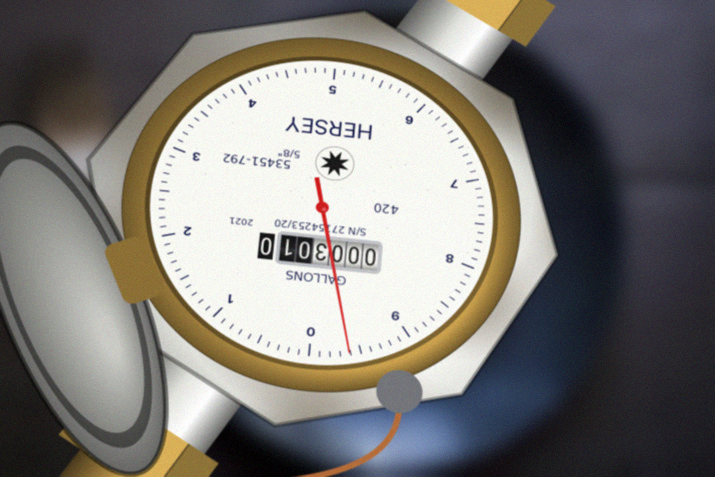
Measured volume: 3009.6 gal
